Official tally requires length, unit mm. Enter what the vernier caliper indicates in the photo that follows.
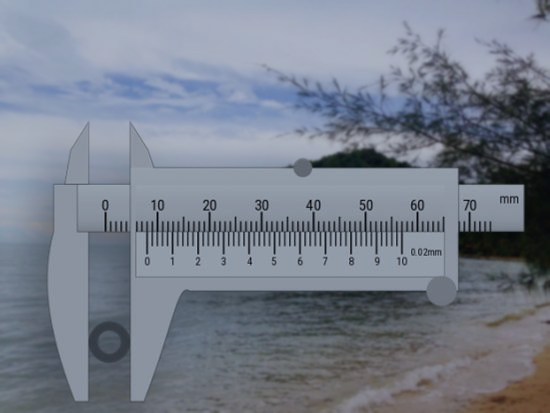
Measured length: 8.0 mm
